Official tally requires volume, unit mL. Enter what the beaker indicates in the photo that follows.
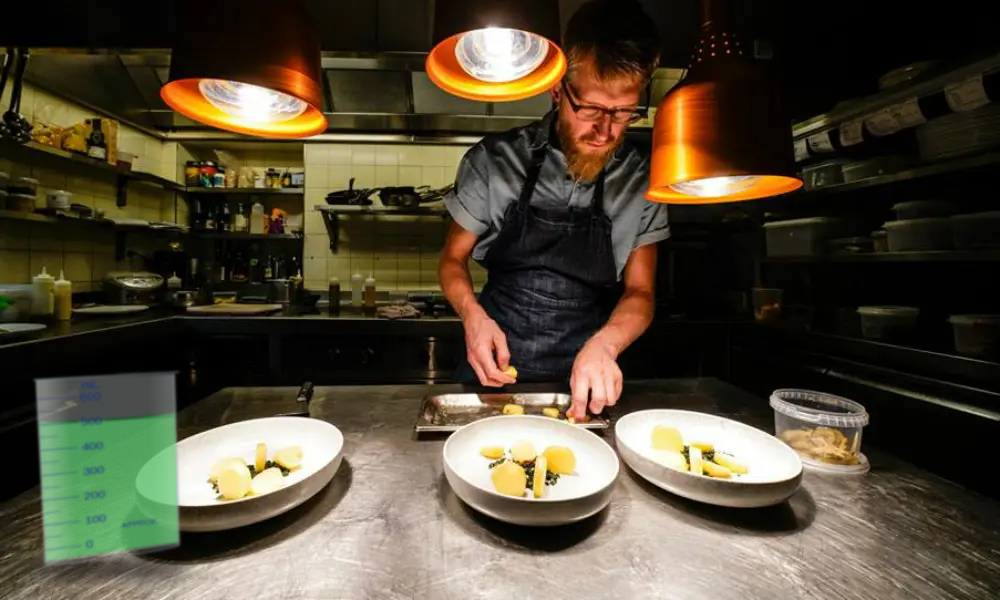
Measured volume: 500 mL
